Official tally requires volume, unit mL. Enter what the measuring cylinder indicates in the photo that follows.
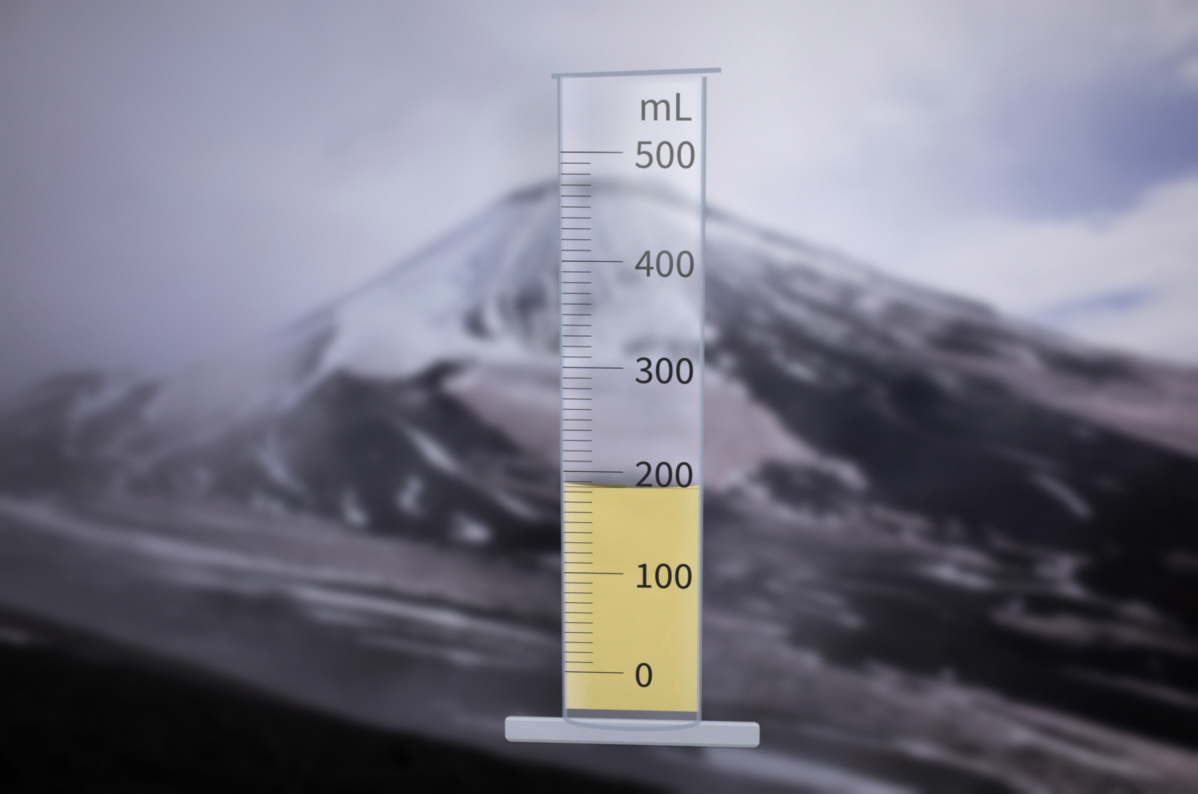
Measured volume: 185 mL
